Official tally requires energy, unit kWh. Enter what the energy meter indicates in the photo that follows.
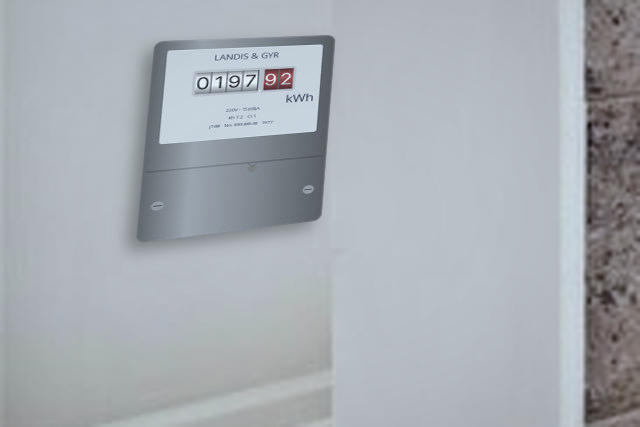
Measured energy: 197.92 kWh
